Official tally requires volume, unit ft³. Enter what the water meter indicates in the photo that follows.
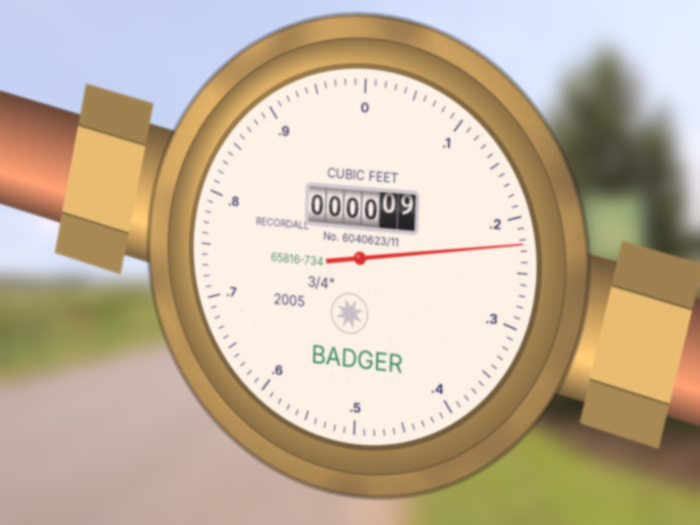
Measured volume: 9.22 ft³
